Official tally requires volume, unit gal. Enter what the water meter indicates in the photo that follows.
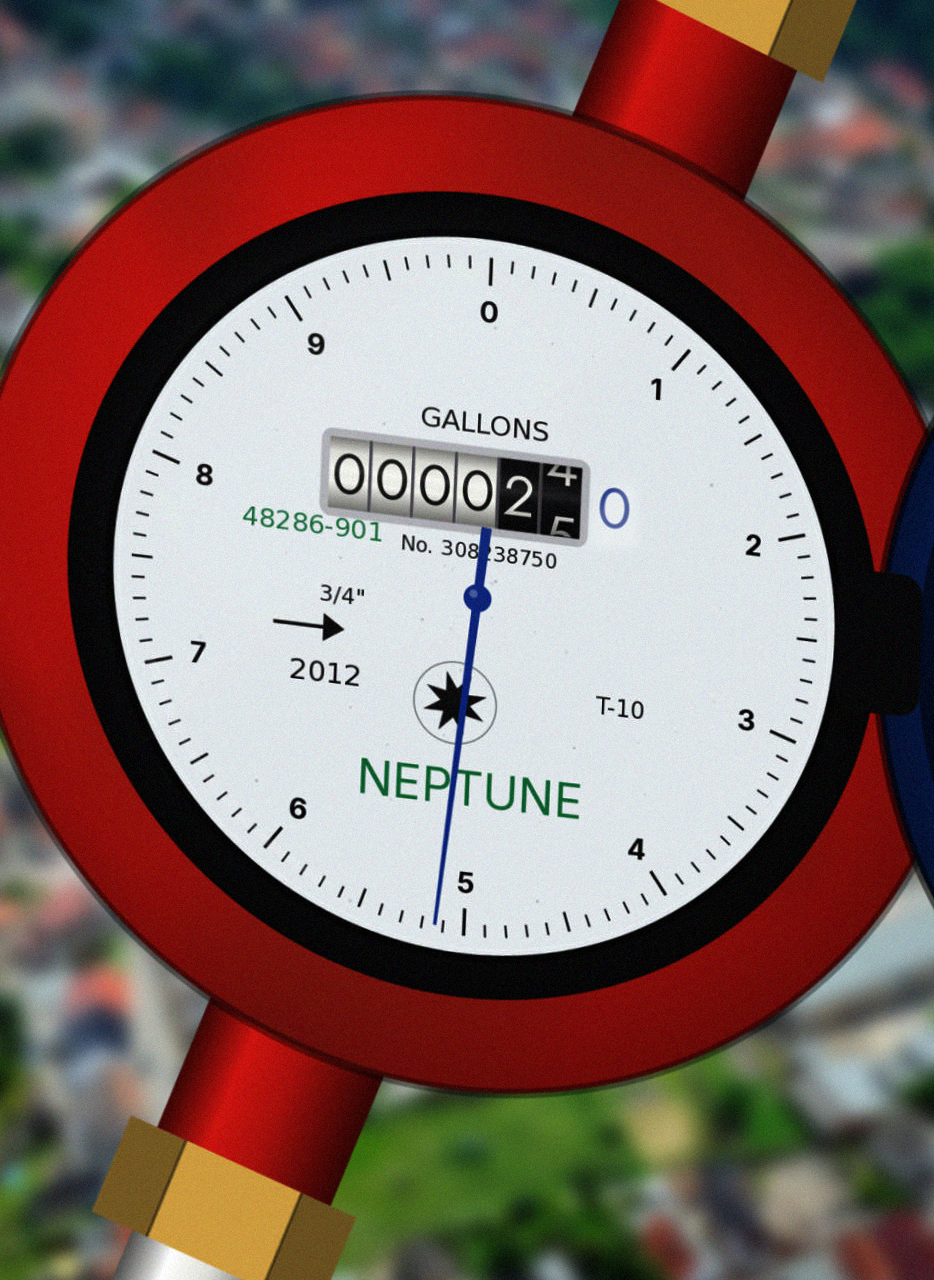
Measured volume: 245.1 gal
